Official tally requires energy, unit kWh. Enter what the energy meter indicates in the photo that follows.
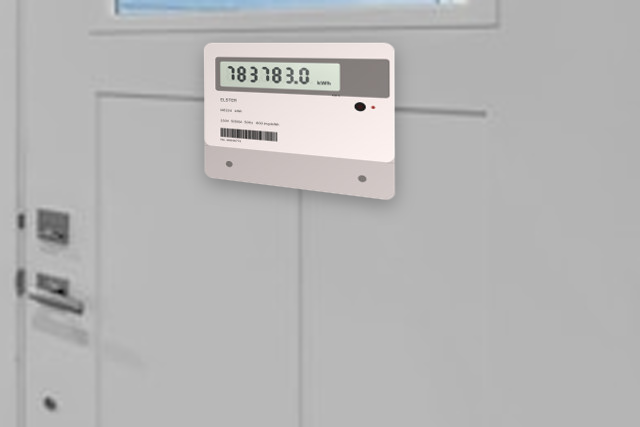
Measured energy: 783783.0 kWh
